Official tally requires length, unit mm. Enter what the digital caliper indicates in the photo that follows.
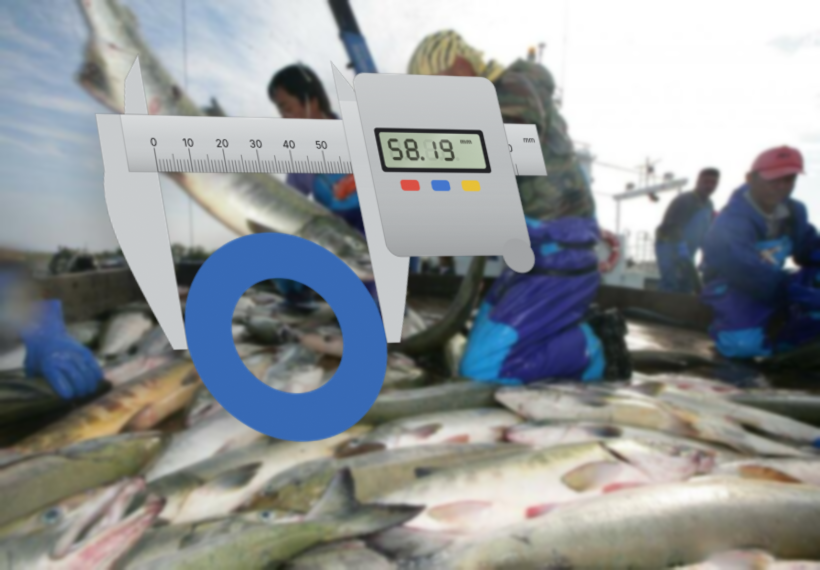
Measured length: 58.19 mm
